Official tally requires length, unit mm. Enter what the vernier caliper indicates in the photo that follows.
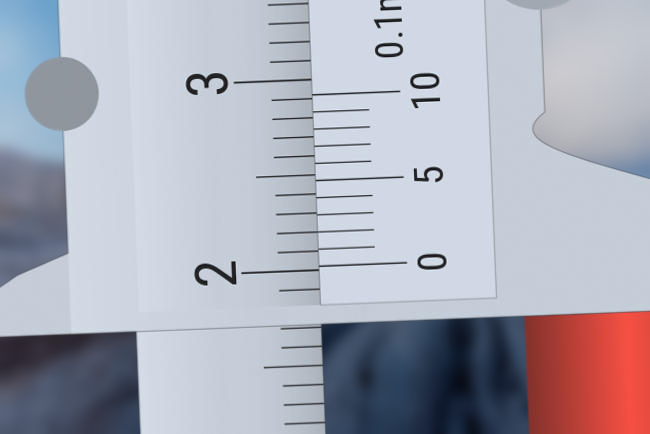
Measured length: 20.2 mm
